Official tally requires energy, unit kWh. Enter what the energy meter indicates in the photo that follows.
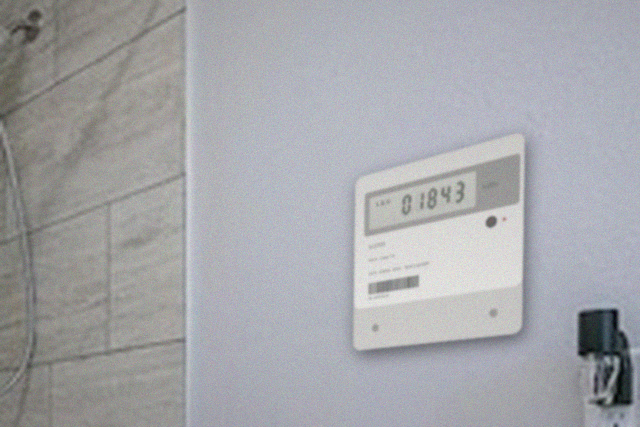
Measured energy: 1843 kWh
